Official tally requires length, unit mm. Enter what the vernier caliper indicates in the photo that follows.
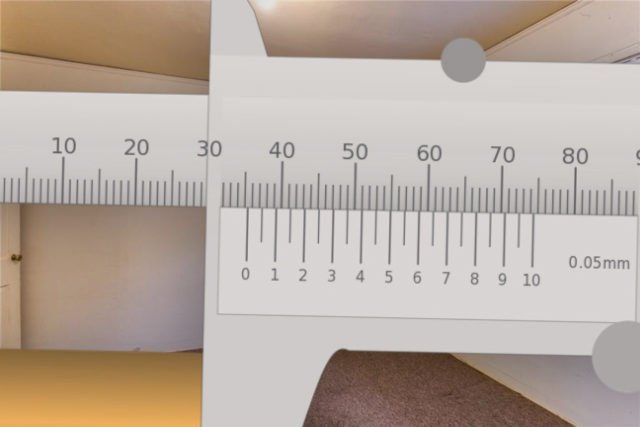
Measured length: 35.4 mm
